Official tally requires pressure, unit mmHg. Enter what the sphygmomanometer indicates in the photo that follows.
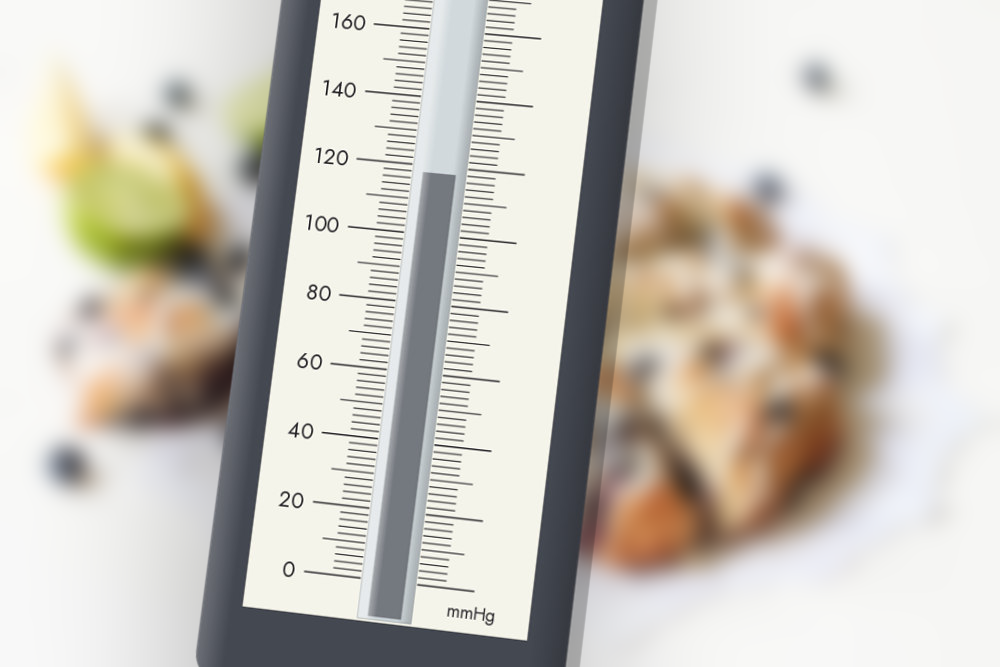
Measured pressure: 118 mmHg
